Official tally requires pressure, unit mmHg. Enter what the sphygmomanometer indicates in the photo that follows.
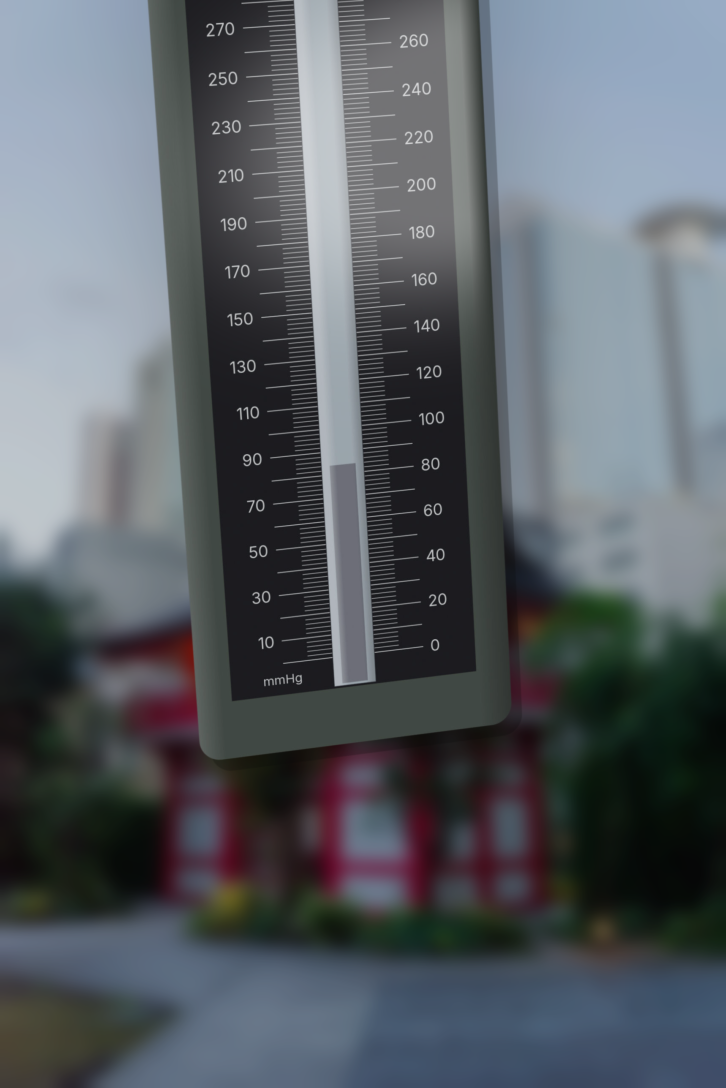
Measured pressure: 84 mmHg
